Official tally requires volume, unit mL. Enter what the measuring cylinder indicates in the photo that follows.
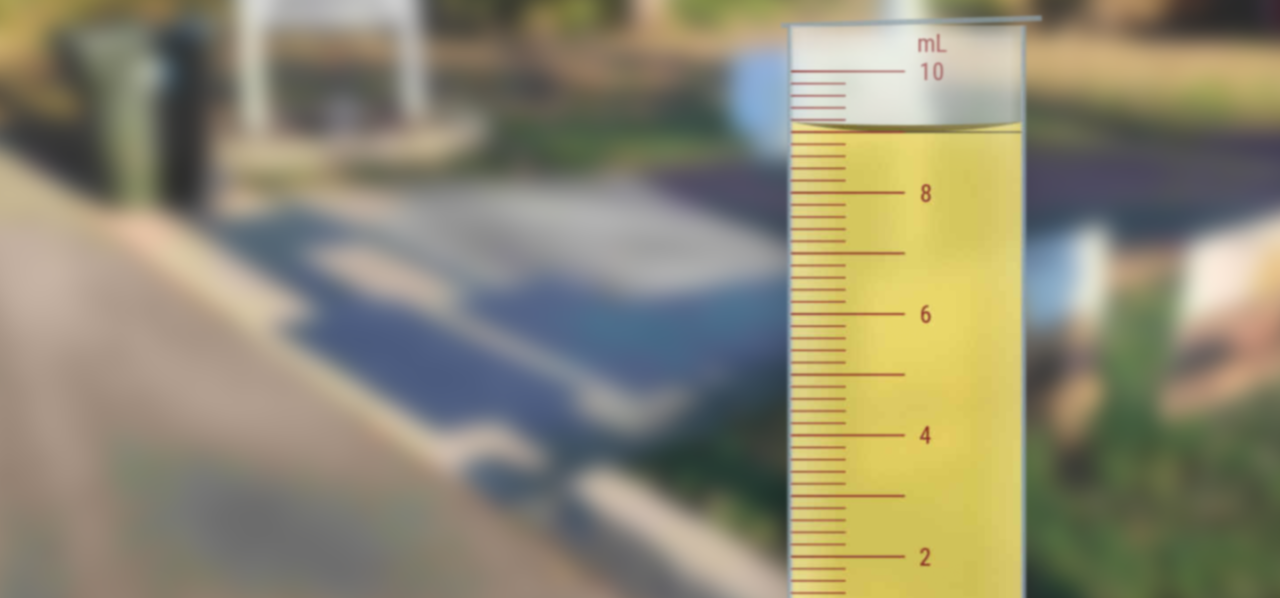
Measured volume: 9 mL
